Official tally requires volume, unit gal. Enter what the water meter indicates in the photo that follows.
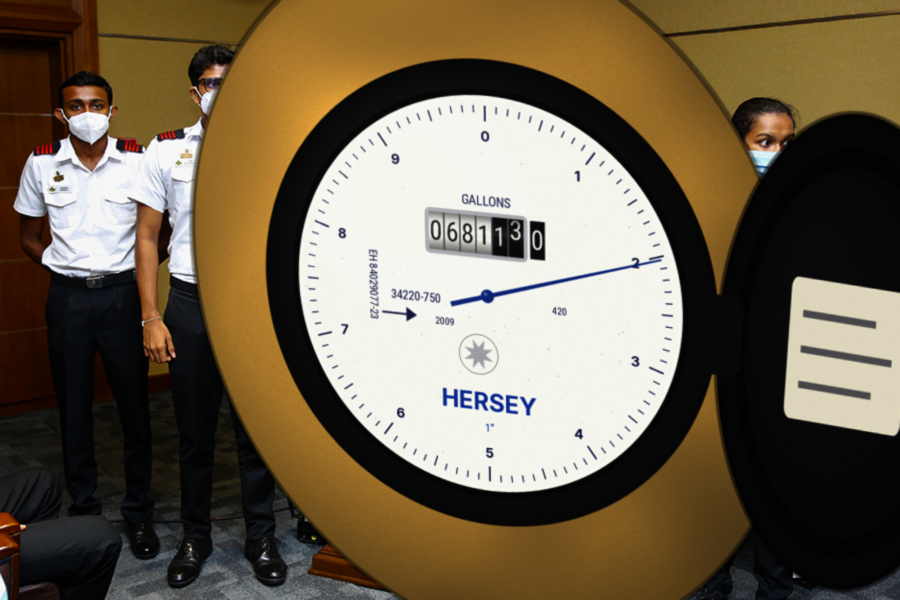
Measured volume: 681132.0 gal
